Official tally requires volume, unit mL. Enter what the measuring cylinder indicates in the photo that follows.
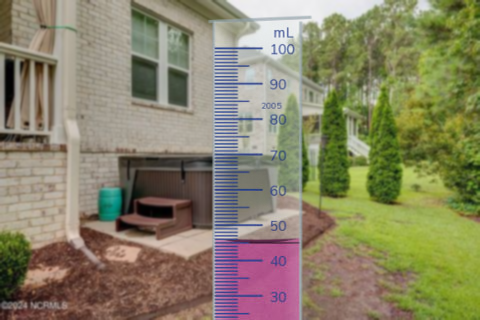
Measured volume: 45 mL
